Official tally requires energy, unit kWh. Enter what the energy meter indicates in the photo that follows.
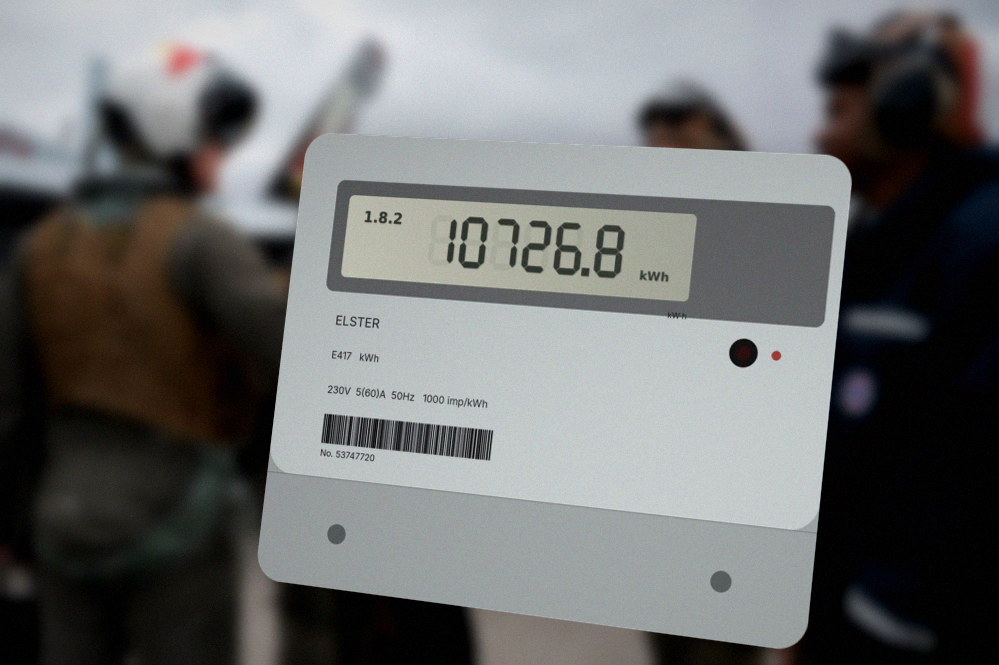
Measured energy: 10726.8 kWh
